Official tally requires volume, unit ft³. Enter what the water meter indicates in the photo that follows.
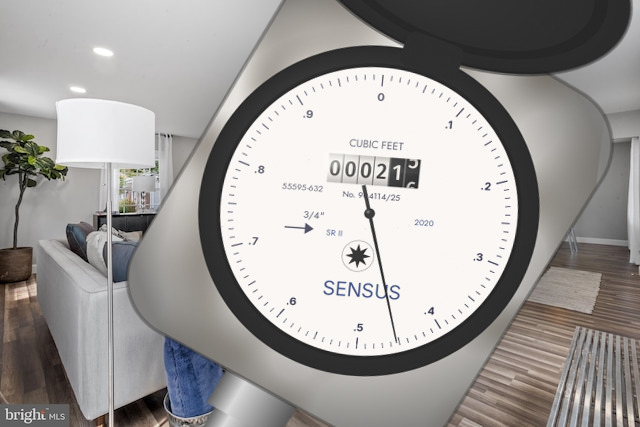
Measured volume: 215.45 ft³
